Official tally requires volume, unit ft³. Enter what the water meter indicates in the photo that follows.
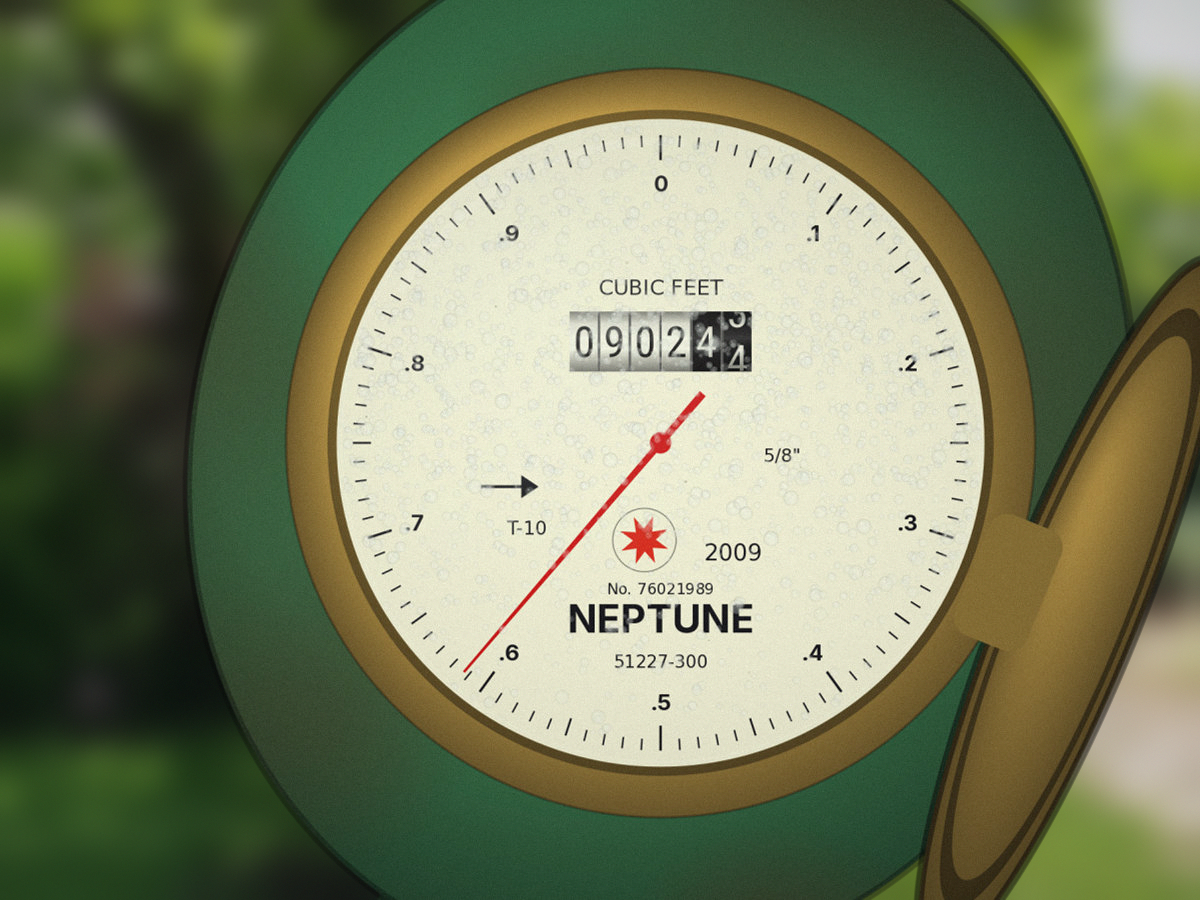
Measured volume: 90243.61 ft³
